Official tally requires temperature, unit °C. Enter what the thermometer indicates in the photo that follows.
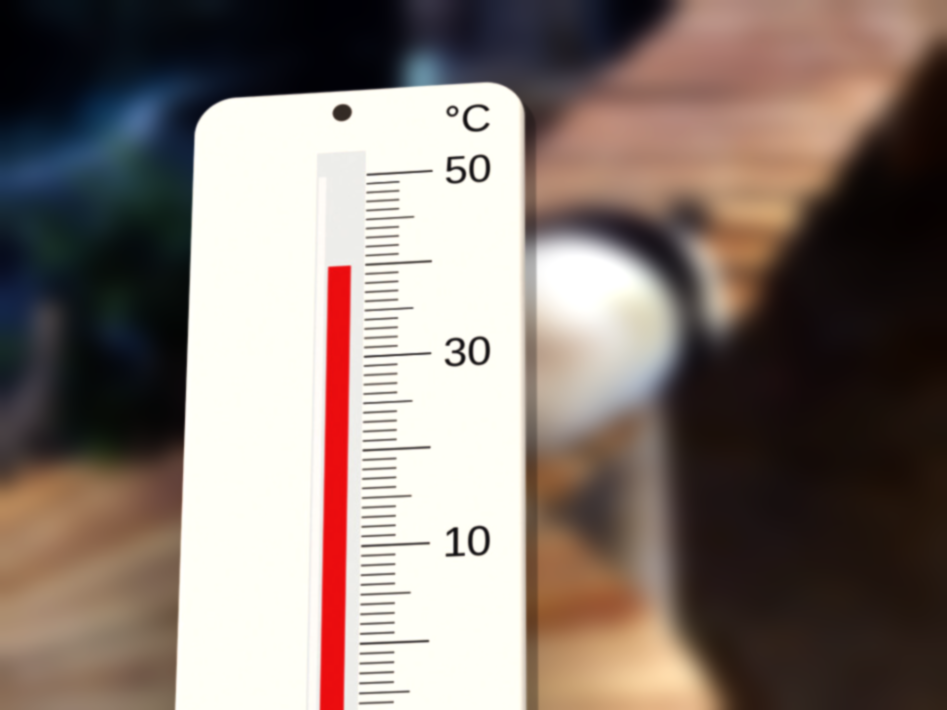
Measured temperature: 40 °C
